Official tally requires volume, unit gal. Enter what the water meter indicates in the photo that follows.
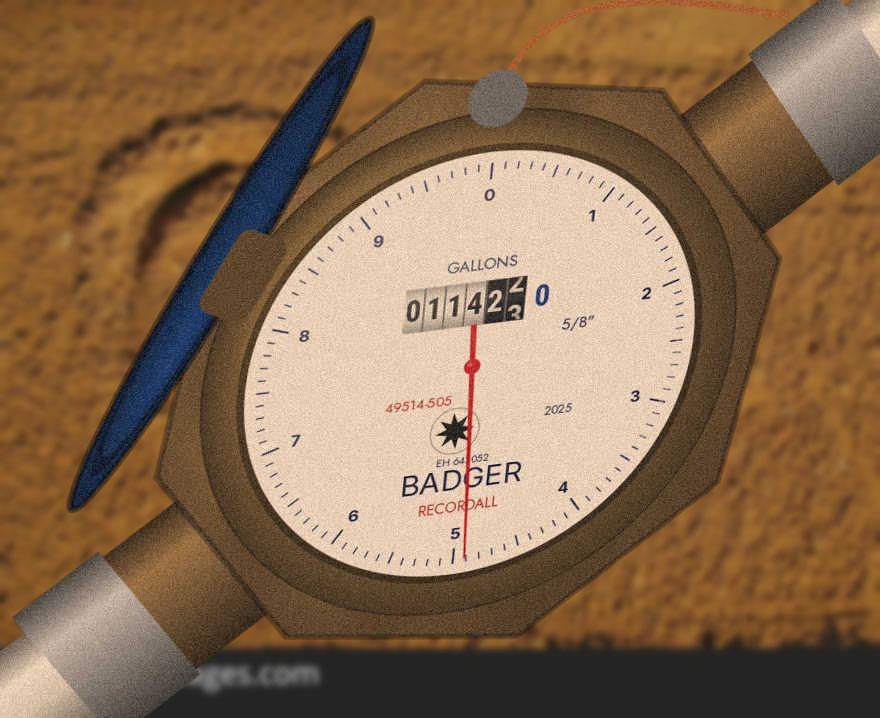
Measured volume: 114224.9 gal
